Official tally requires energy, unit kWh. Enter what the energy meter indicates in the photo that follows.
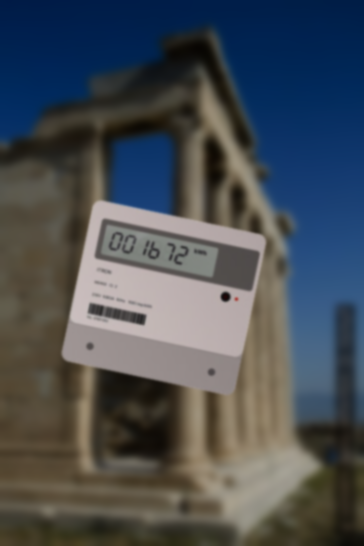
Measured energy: 1672 kWh
